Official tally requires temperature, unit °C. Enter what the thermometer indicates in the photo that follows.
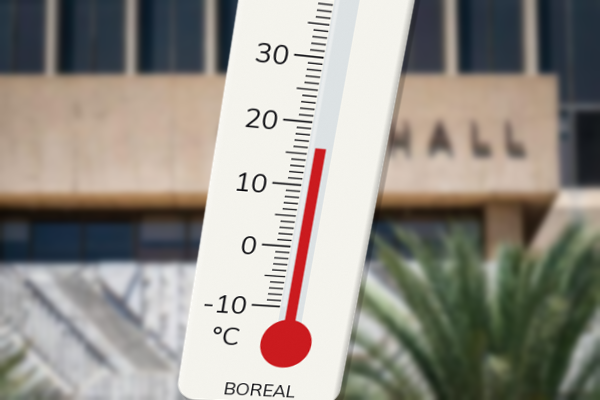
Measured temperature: 16 °C
